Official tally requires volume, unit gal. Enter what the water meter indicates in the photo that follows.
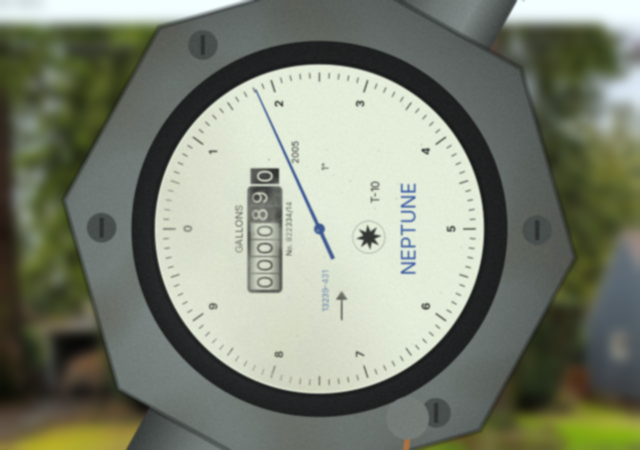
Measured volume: 891.8 gal
